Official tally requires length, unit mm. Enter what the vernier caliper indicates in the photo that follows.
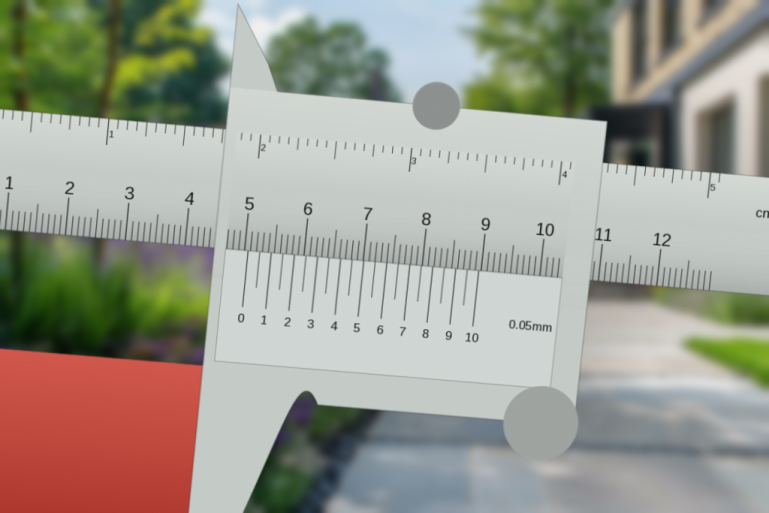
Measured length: 50.6 mm
